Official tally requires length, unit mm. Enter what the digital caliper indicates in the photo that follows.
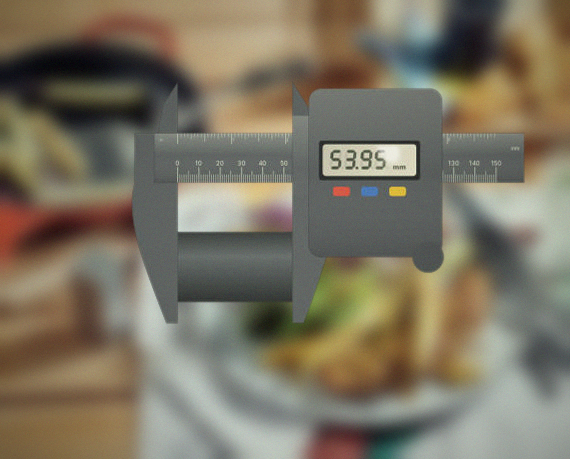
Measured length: 53.95 mm
